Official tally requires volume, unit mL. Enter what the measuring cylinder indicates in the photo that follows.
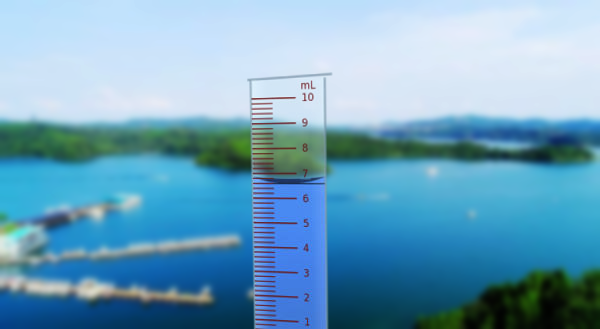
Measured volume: 6.6 mL
